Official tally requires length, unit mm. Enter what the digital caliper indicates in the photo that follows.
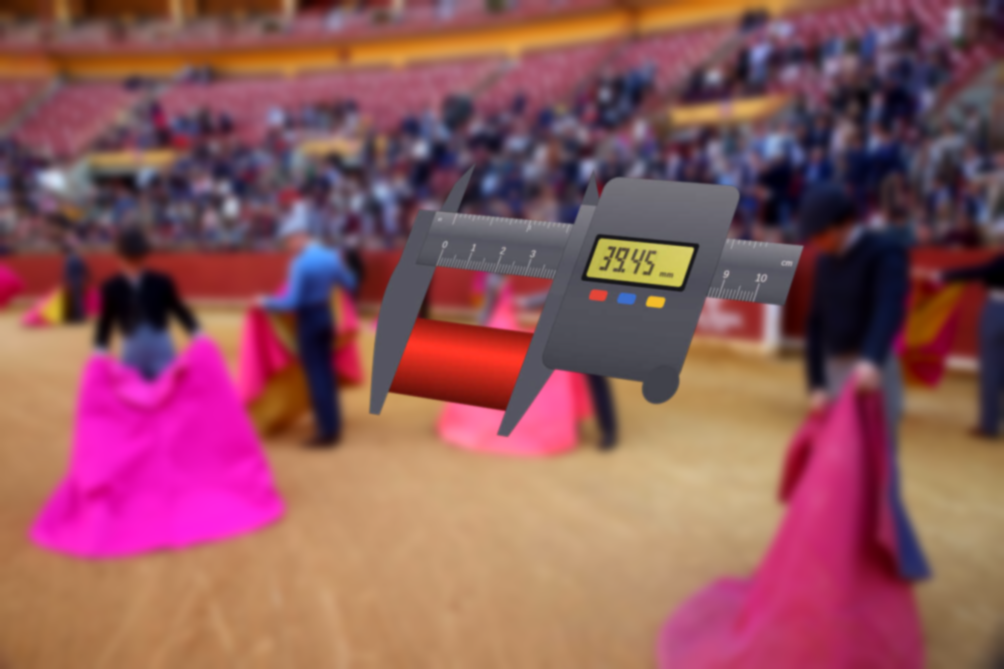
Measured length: 39.45 mm
